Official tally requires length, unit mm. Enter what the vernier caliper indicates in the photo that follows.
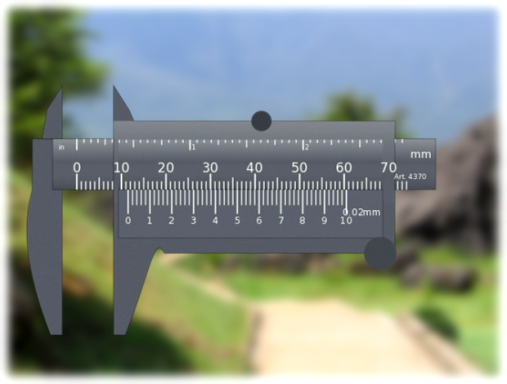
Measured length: 11.5 mm
